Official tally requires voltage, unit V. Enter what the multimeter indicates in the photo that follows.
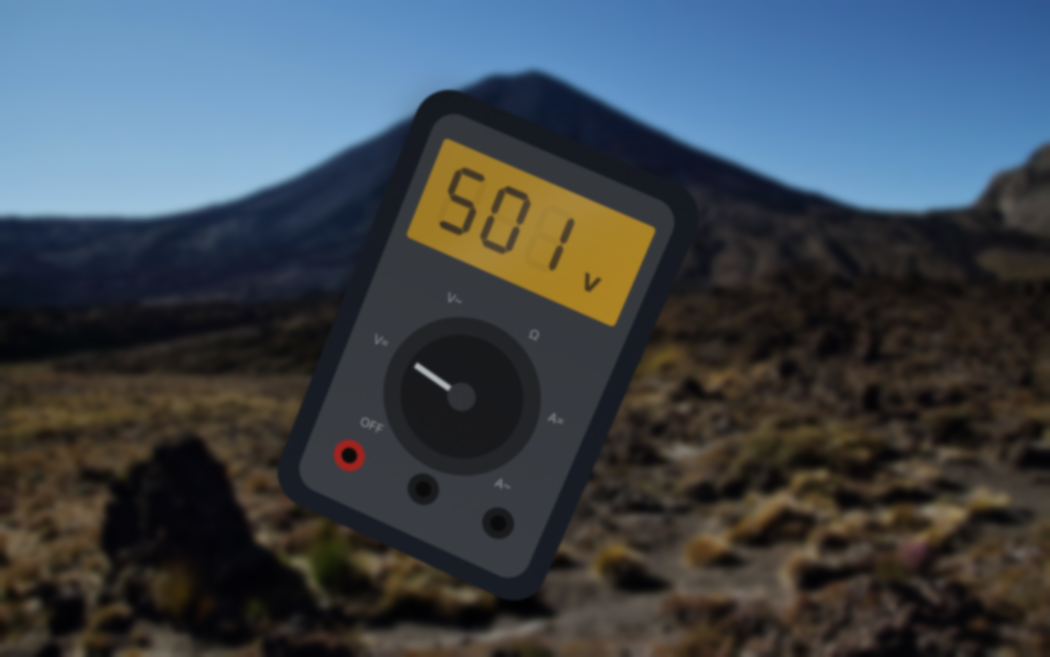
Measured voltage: 501 V
